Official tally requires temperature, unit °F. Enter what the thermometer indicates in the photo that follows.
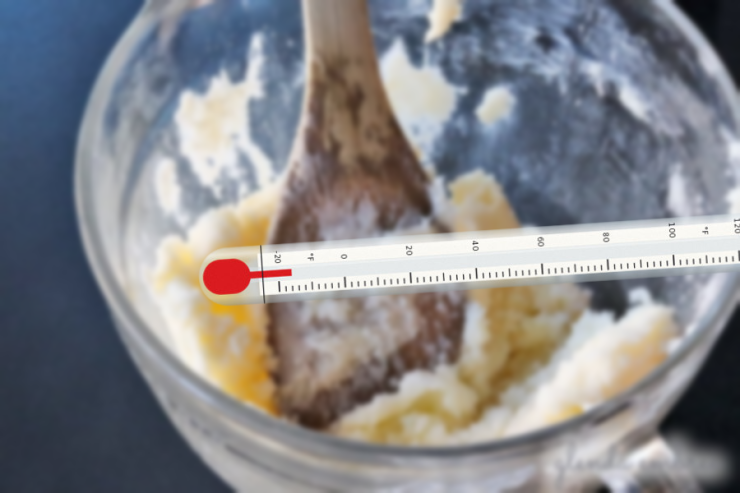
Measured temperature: -16 °F
